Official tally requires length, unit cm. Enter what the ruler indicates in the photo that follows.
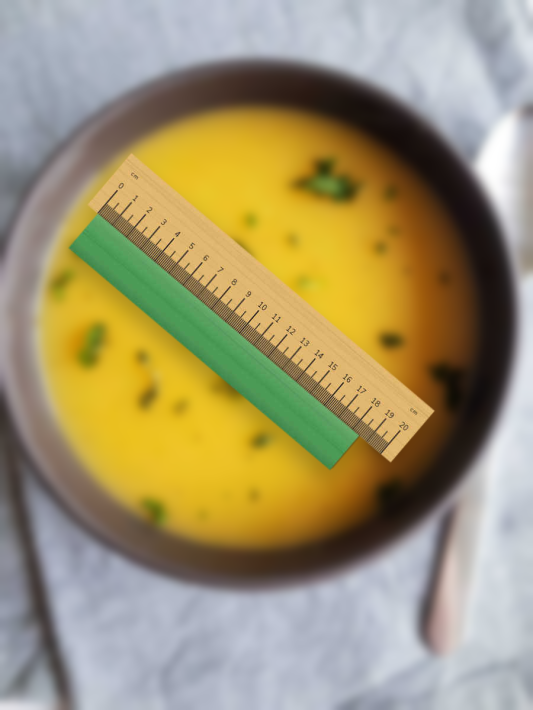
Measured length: 18.5 cm
